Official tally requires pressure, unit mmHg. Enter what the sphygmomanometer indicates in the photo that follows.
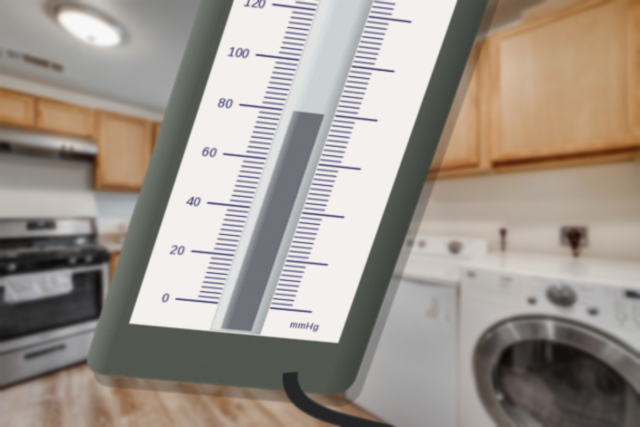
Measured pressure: 80 mmHg
